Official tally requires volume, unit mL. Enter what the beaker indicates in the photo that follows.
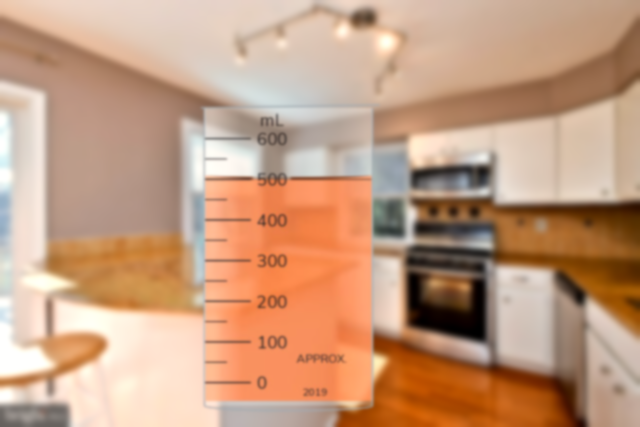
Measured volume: 500 mL
